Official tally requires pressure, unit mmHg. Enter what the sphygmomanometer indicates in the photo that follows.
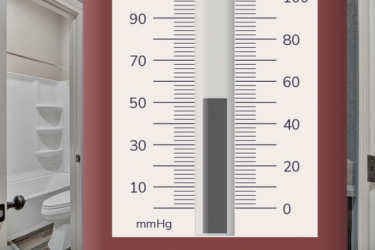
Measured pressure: 52 mmHg
